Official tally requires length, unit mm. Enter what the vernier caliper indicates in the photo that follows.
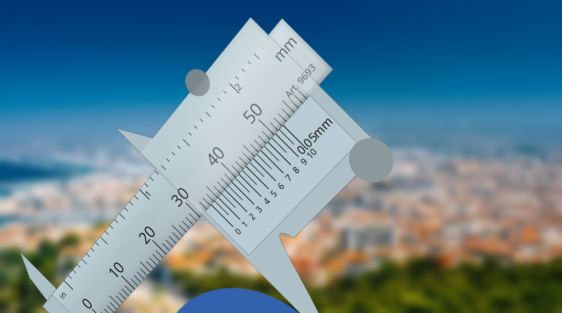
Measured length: 33.2 mm
